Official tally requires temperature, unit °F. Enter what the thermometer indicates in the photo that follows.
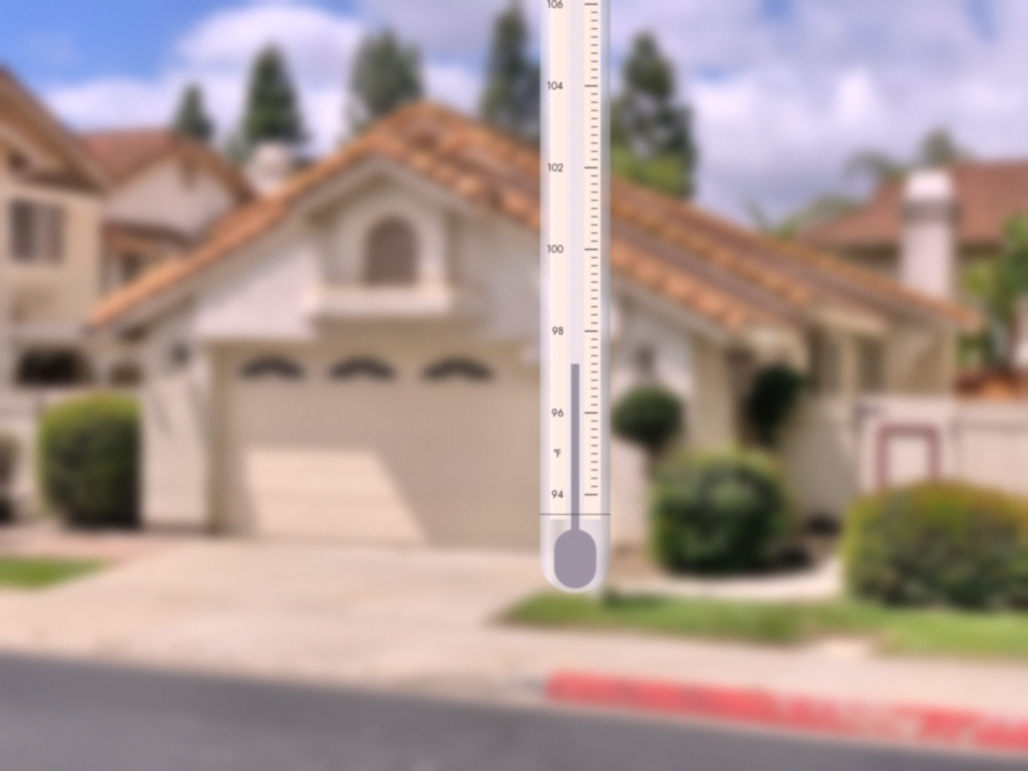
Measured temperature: 97.2 °F
